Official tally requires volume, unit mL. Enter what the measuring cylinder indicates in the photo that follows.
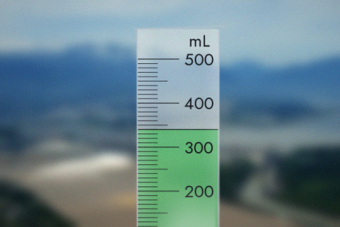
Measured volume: 340 mL
